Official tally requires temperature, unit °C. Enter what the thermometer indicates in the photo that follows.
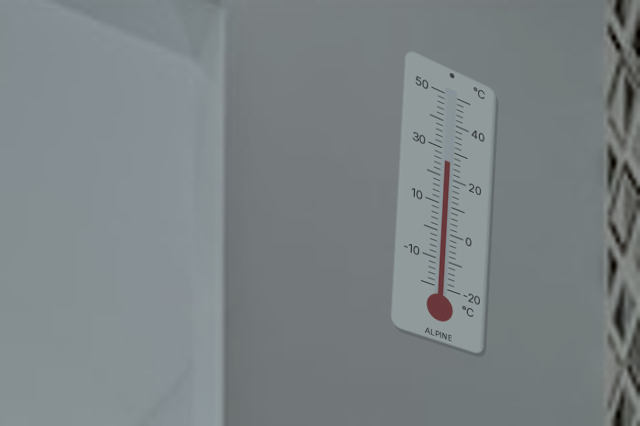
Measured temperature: 26 °C
